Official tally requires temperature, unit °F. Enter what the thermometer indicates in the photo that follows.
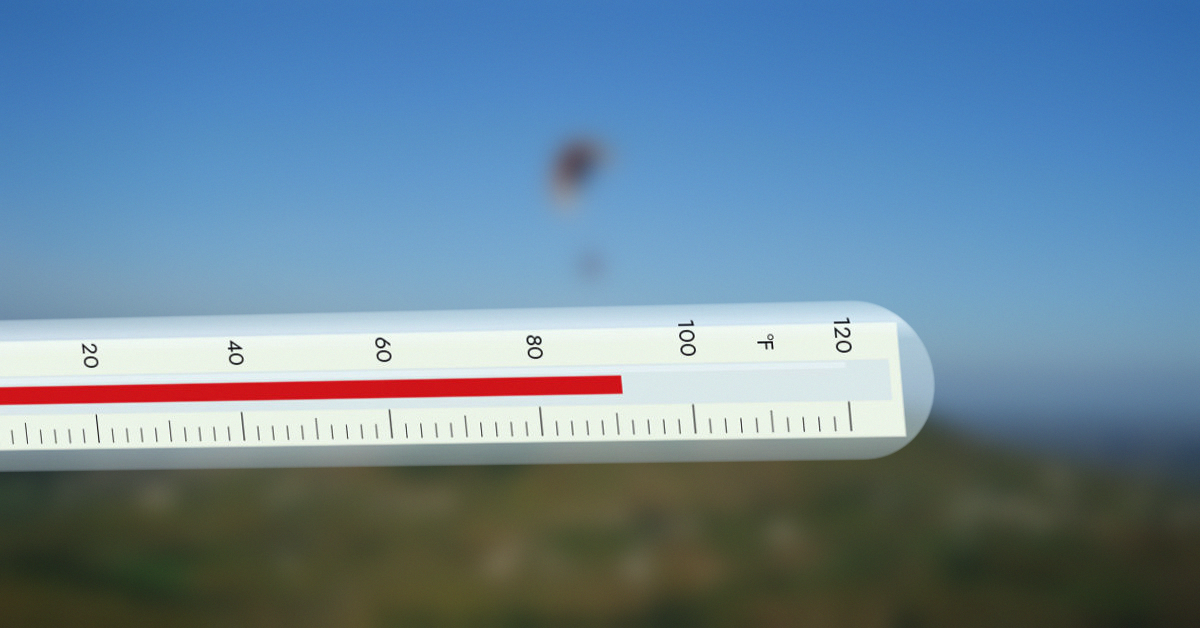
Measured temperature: 91 °F
